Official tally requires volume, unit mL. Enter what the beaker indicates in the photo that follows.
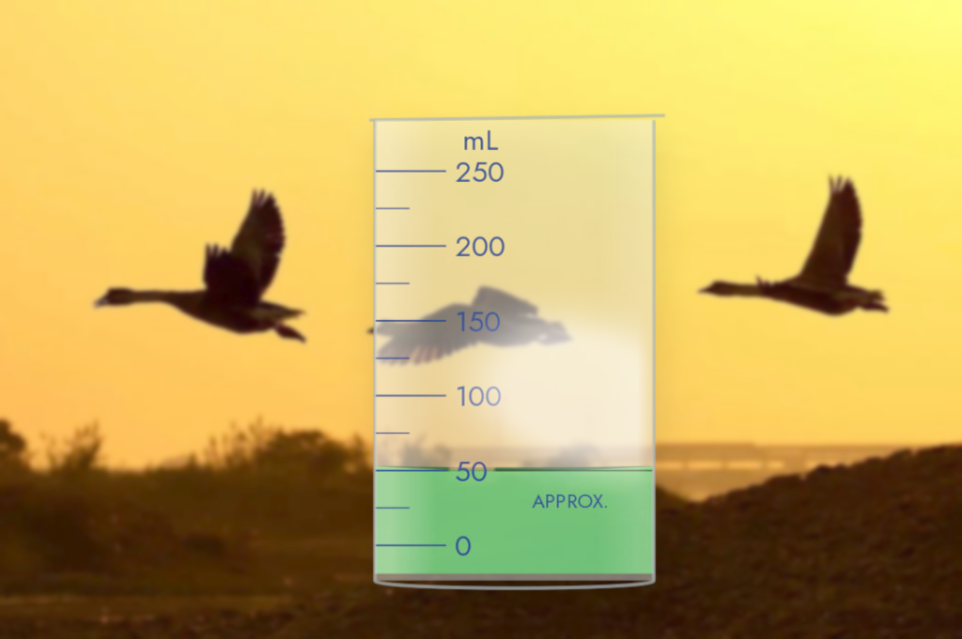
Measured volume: 50 mL
